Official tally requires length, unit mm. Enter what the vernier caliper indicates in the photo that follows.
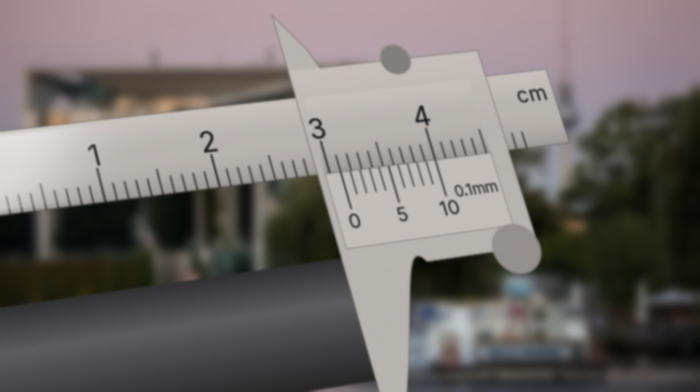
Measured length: 31.0 mm
